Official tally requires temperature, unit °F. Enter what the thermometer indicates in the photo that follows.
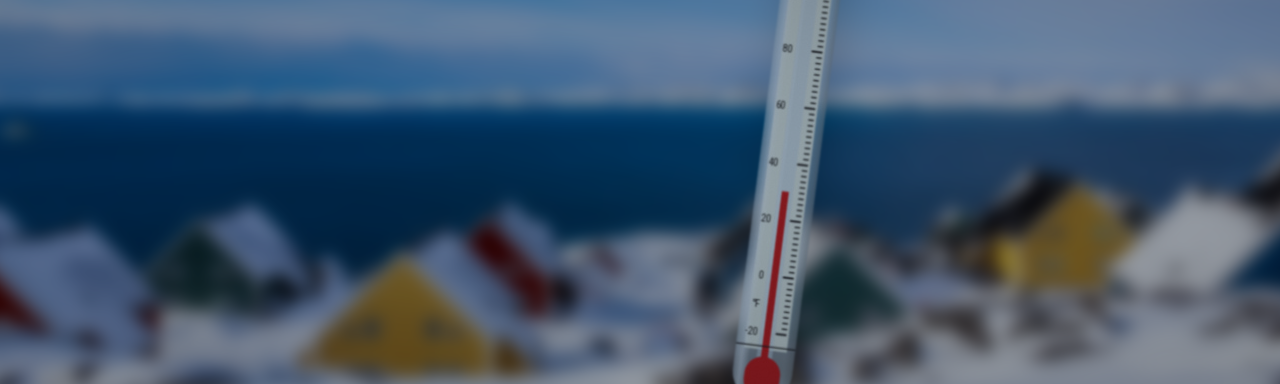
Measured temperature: 30 °F
